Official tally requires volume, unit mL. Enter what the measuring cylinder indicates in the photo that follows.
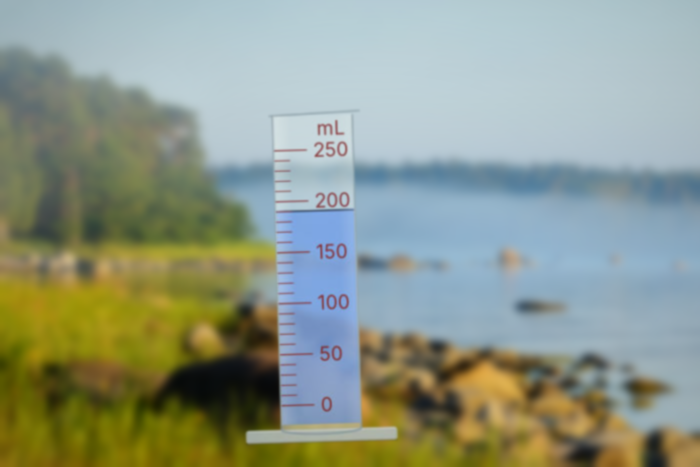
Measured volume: 190 mL
